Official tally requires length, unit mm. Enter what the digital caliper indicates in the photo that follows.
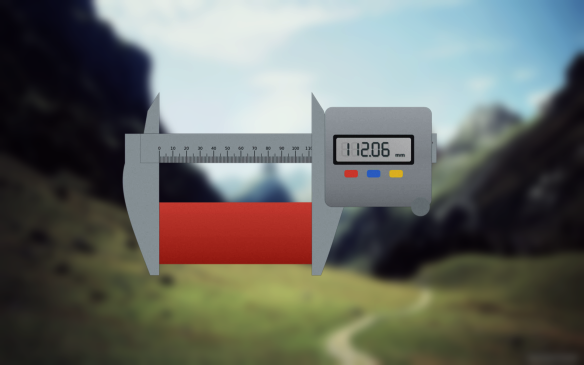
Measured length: 112.06 mm
